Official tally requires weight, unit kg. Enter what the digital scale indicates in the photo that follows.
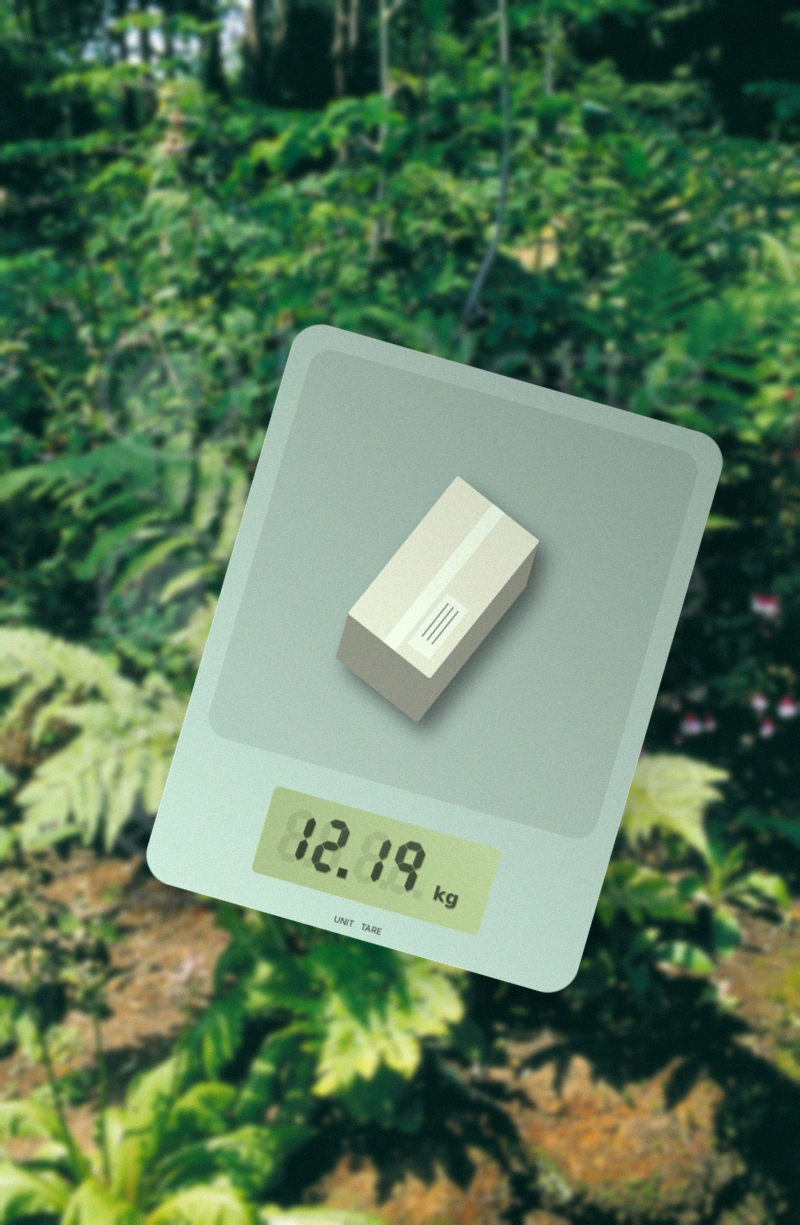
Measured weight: 12.19 kg
